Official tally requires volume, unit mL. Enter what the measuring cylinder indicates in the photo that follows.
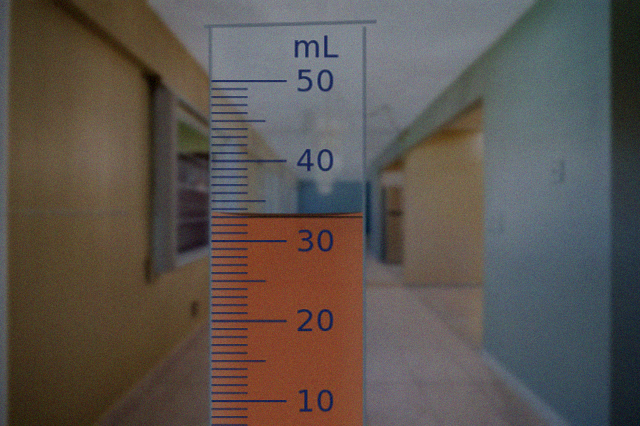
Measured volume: 33 mL
